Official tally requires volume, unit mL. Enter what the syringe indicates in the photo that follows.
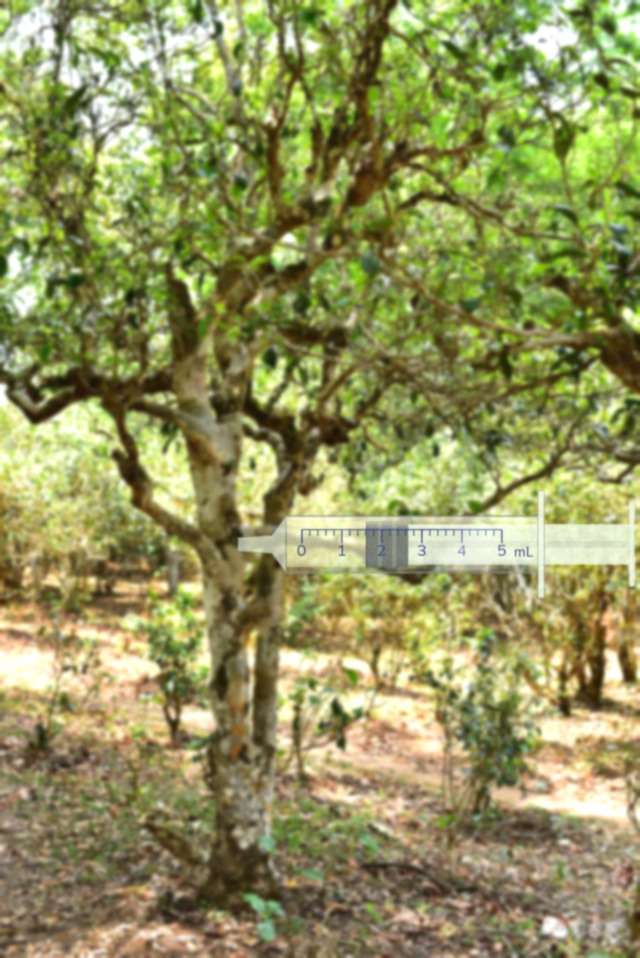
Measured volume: 1.6 mL
